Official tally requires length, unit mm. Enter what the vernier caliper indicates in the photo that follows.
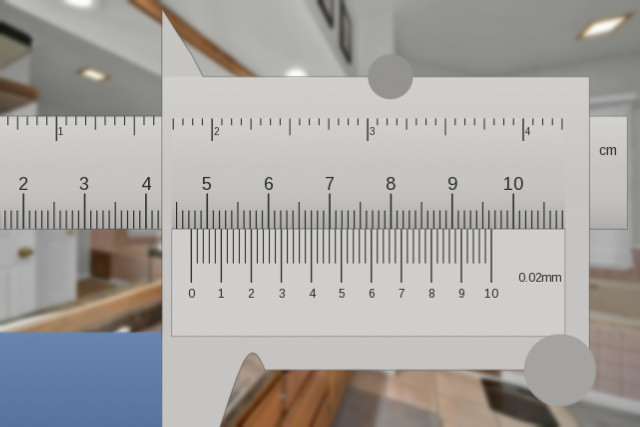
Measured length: 47.4 mm
